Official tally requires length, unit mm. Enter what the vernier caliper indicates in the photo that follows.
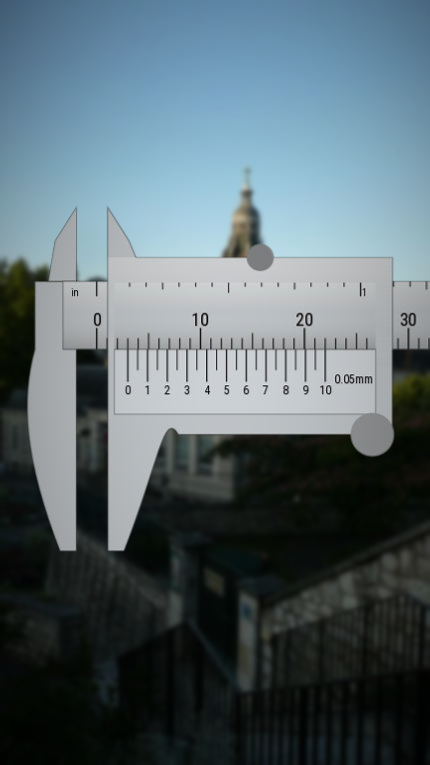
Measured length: 3.0 mm
